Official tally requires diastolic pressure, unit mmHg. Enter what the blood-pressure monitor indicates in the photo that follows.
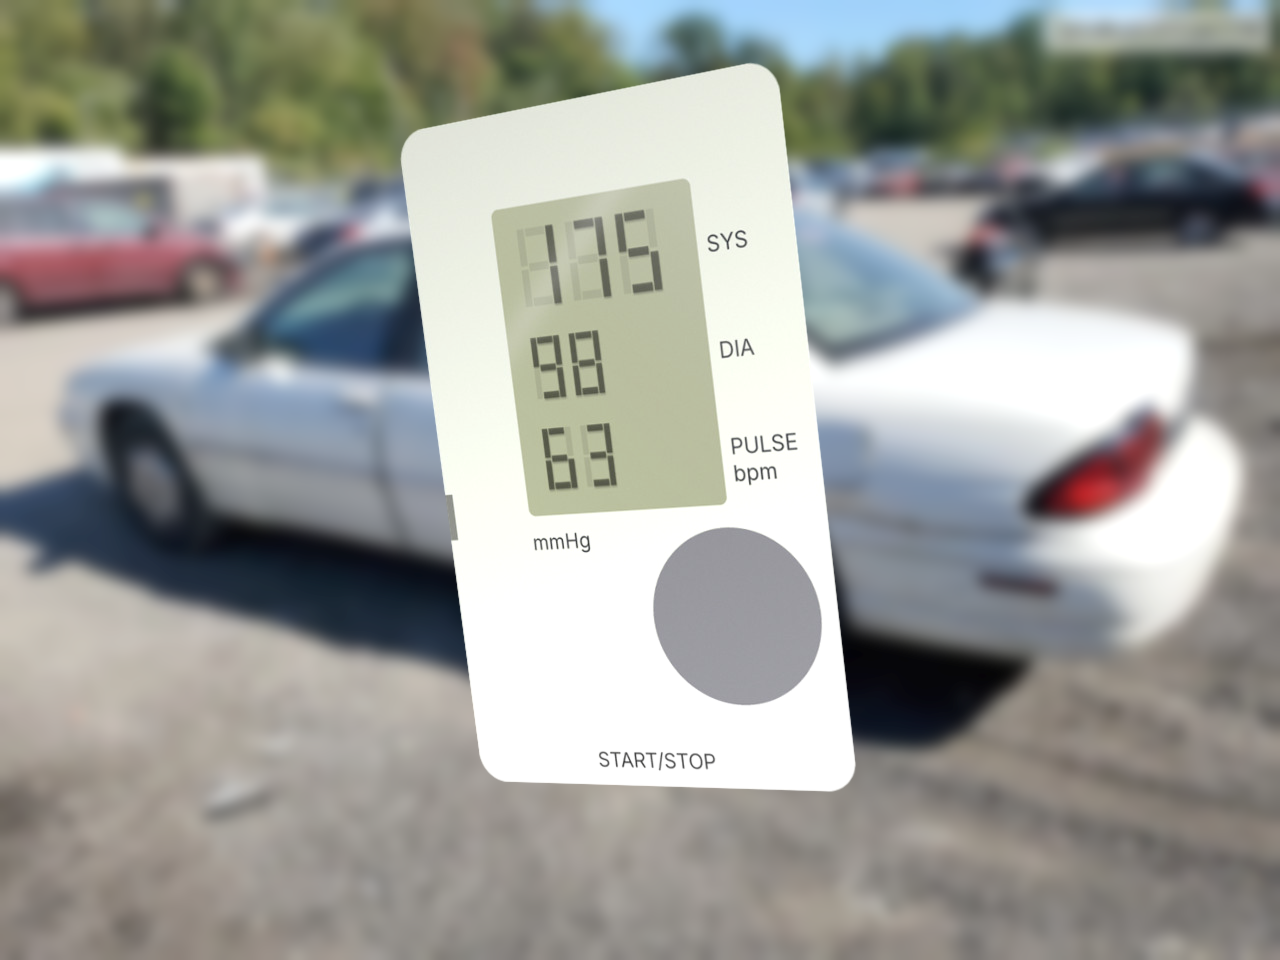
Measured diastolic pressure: 98 mmHg
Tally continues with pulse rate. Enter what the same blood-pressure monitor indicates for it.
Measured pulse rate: 63 bpm
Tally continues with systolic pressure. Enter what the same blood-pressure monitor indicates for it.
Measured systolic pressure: 175 mmHg
